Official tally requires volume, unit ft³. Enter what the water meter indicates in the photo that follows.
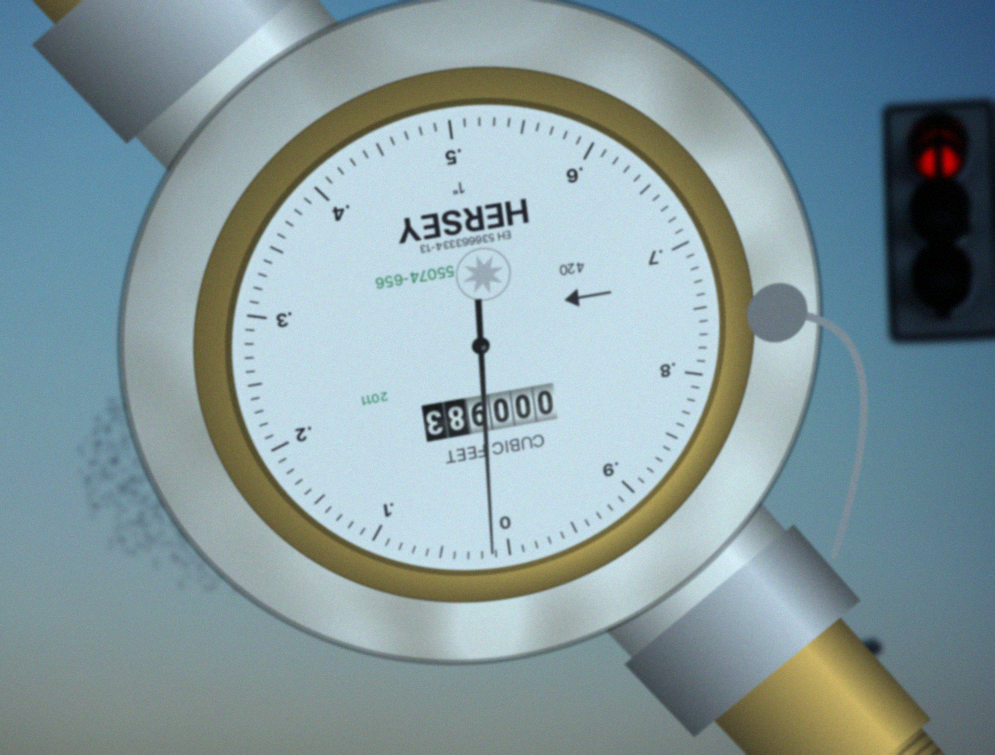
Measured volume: 983.01 ft³
